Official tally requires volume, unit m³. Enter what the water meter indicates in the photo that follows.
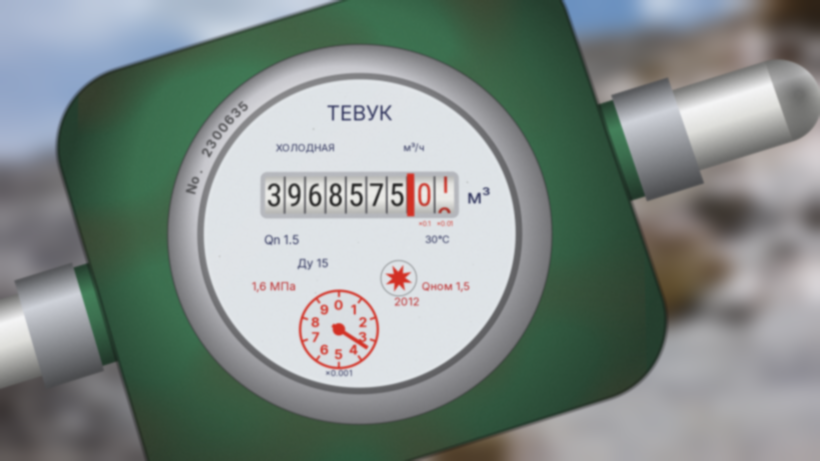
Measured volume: 3968575.013 m³
